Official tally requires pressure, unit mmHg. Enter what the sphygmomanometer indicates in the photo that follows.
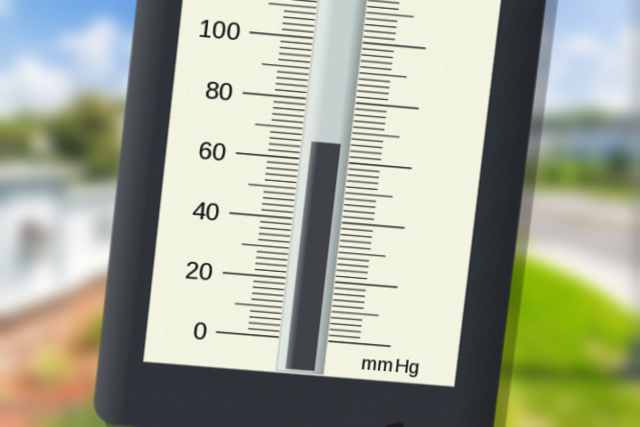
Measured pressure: 66 mmHg
